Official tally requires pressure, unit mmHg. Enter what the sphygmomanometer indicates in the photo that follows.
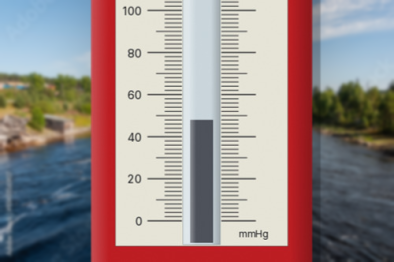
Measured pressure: 48 mmHg
